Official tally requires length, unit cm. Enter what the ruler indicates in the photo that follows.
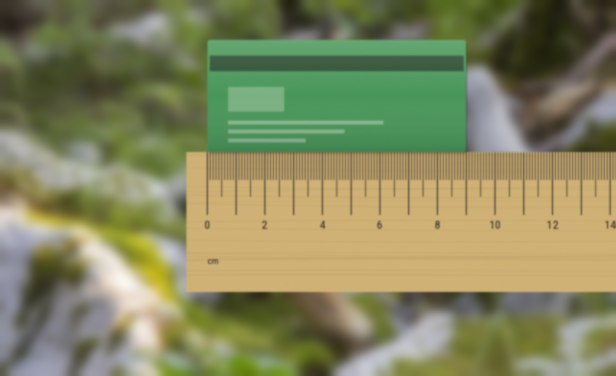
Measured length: 9 cm
